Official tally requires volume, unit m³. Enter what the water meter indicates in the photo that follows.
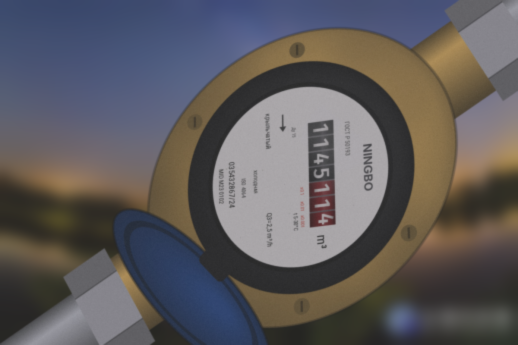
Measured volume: 1145.114 m³
